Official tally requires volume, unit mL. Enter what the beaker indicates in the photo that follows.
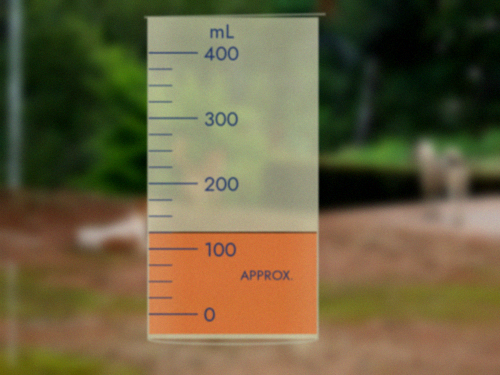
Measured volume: 125 mL
